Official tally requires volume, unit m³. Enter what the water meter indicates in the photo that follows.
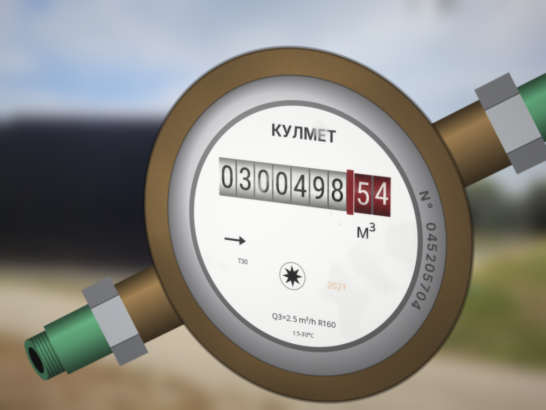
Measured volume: 300498.54 m³
